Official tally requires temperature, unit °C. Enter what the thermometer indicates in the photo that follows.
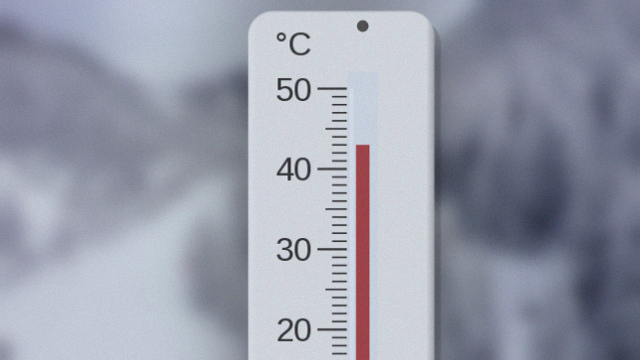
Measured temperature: 43 °C
